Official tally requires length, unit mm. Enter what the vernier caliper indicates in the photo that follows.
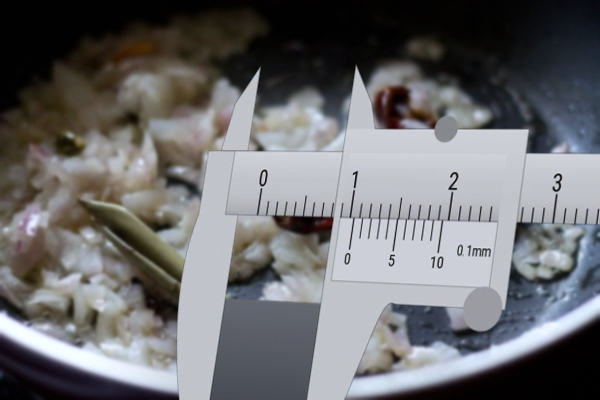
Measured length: 10.4 mm
